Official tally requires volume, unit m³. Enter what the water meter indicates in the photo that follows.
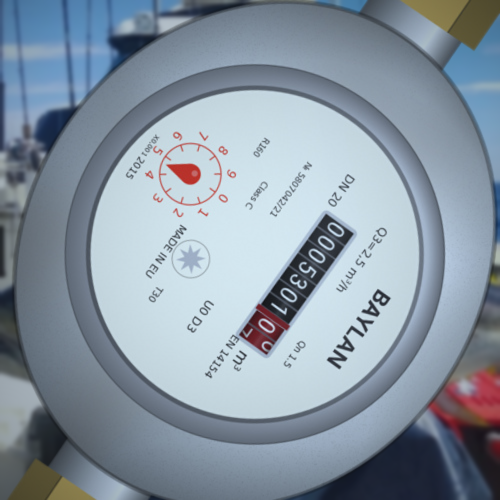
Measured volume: 5301.064 m³
